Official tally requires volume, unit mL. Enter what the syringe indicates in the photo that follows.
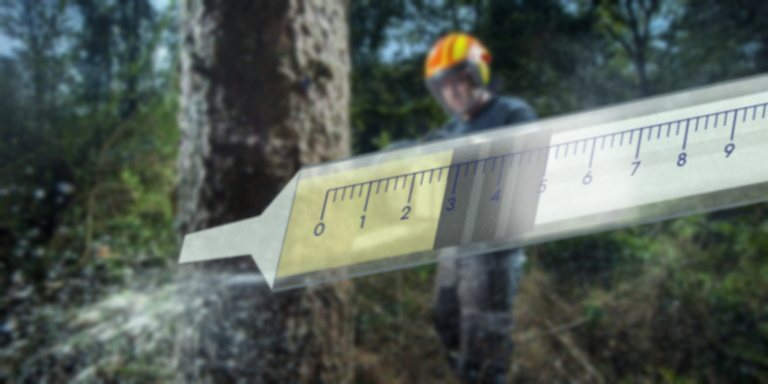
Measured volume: 2.8 mL
